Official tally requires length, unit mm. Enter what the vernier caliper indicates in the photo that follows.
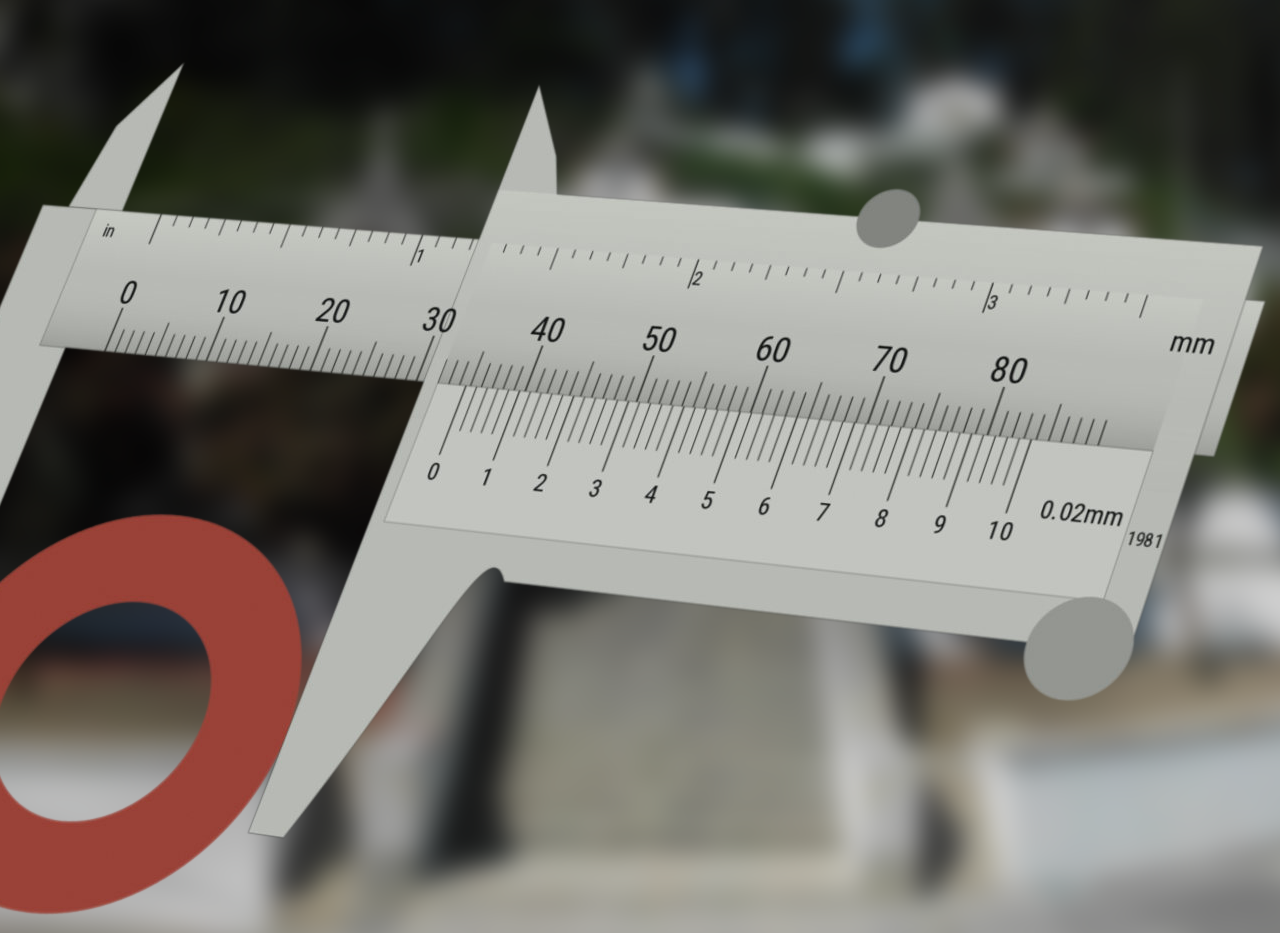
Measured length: 34.6 mm
